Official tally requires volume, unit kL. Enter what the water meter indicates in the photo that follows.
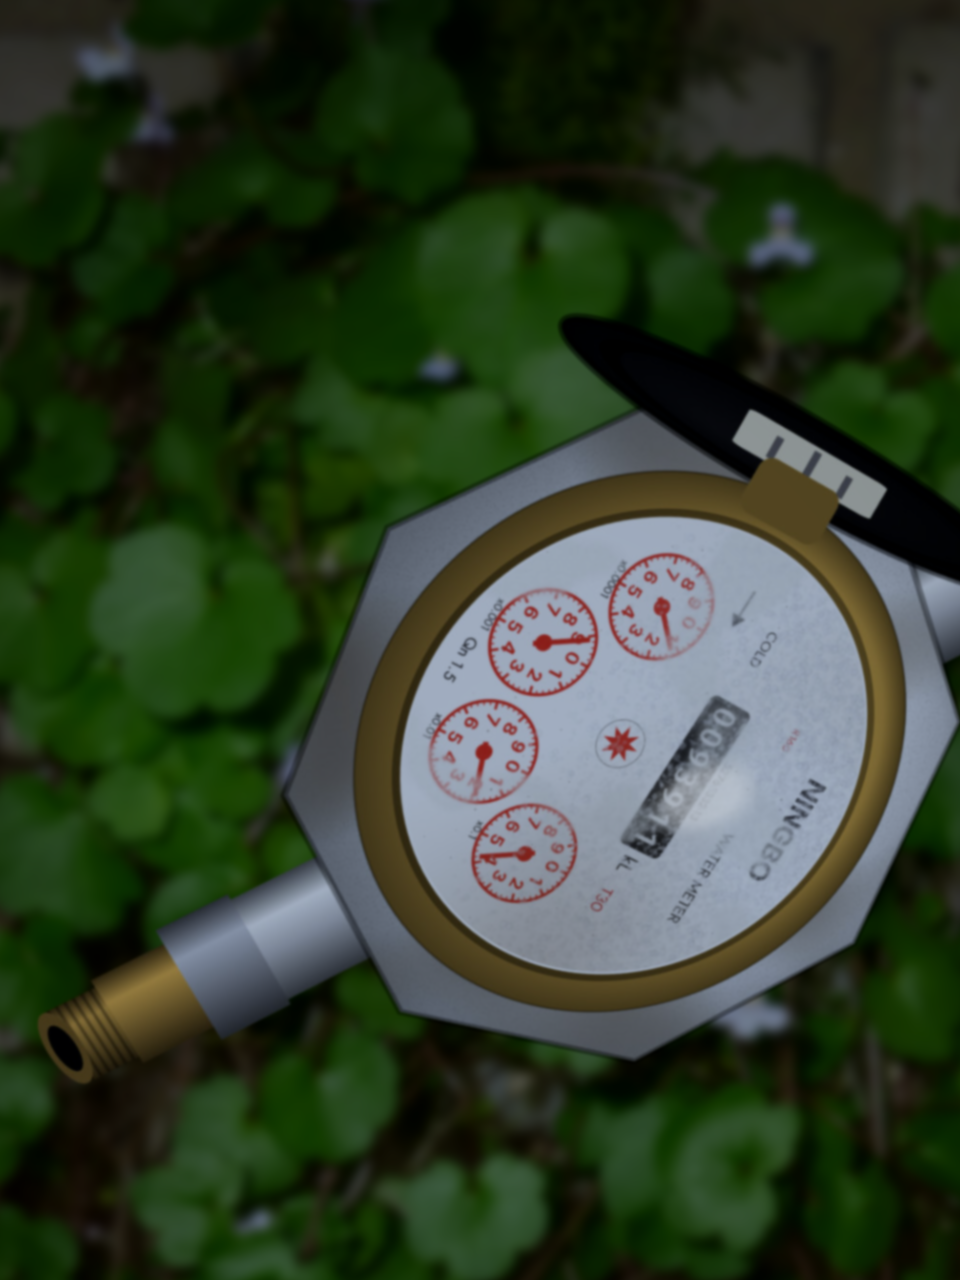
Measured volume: 93911.4191 kL
